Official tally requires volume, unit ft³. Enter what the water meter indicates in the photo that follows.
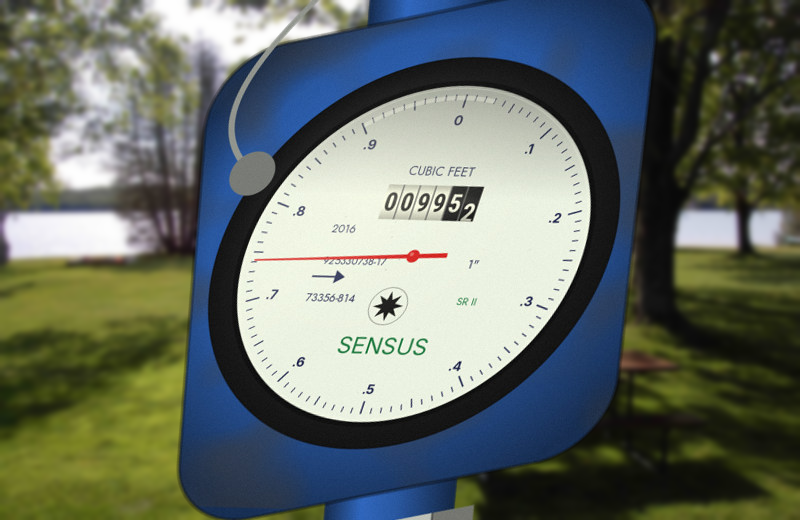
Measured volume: 9951.74 ft³
